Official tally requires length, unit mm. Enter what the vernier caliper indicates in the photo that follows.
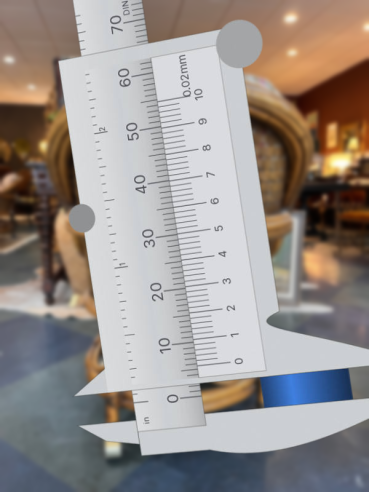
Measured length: 5.6 mm
